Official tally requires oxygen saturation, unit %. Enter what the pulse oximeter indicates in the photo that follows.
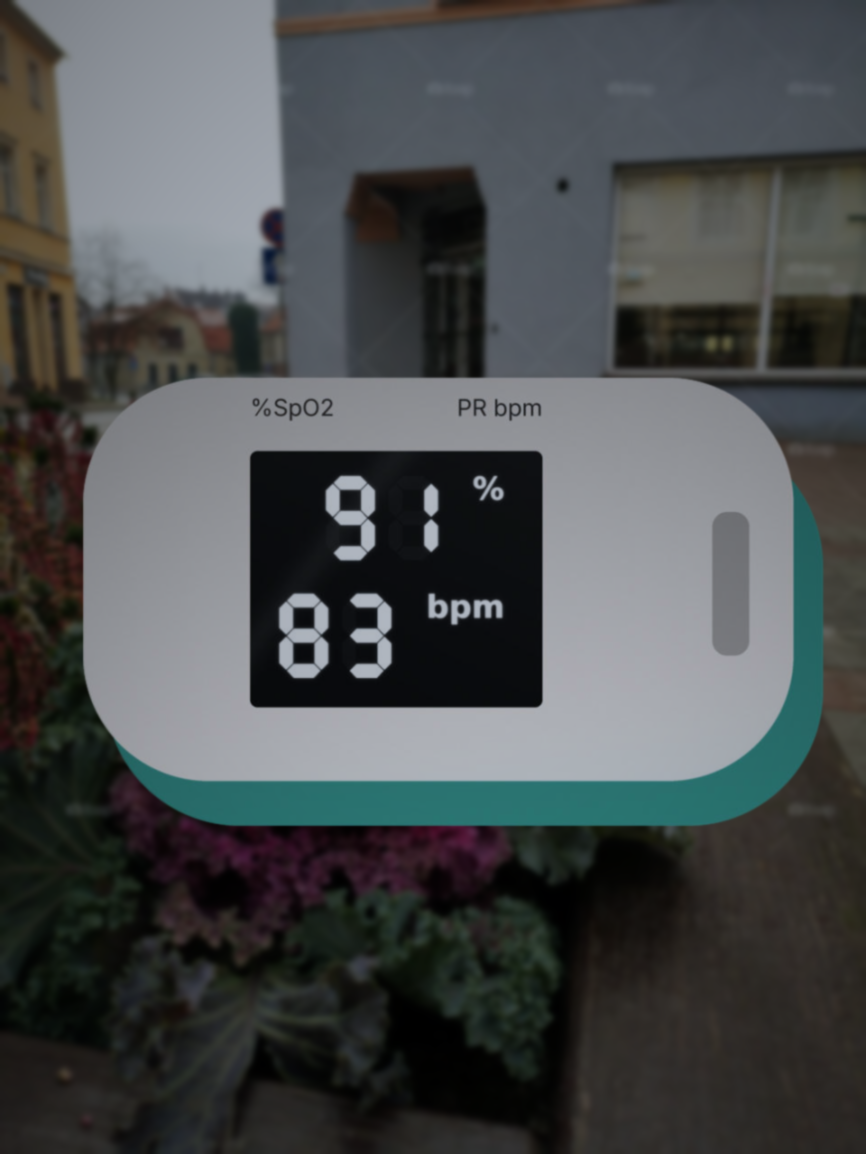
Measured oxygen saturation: 91 %
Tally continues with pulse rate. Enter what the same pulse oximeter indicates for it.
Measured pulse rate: 83 bpm
